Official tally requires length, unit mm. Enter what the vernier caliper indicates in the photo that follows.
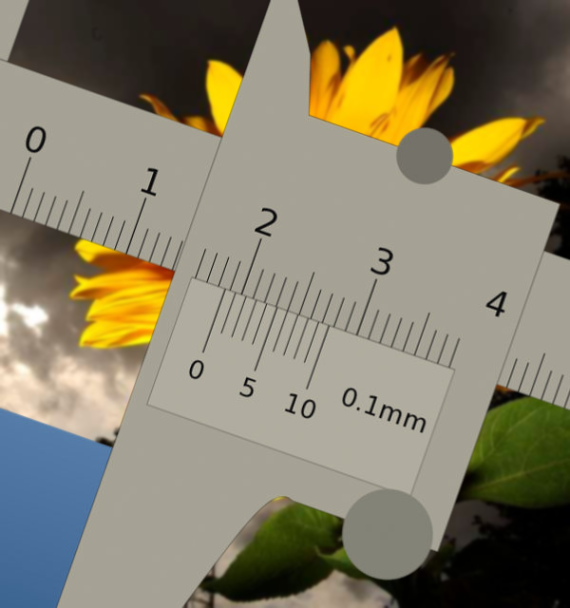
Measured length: 18.6 mm
